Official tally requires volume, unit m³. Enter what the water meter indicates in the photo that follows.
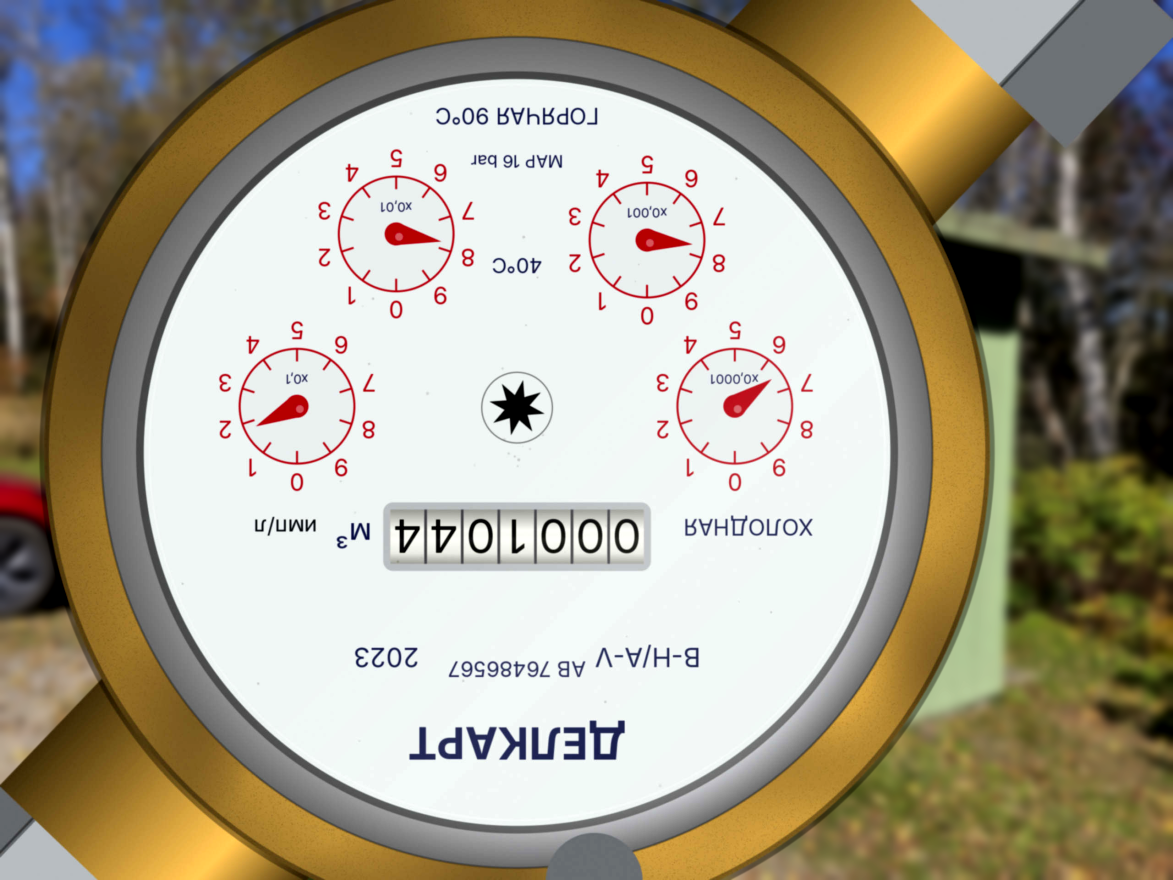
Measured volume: 1044.1776 m³
